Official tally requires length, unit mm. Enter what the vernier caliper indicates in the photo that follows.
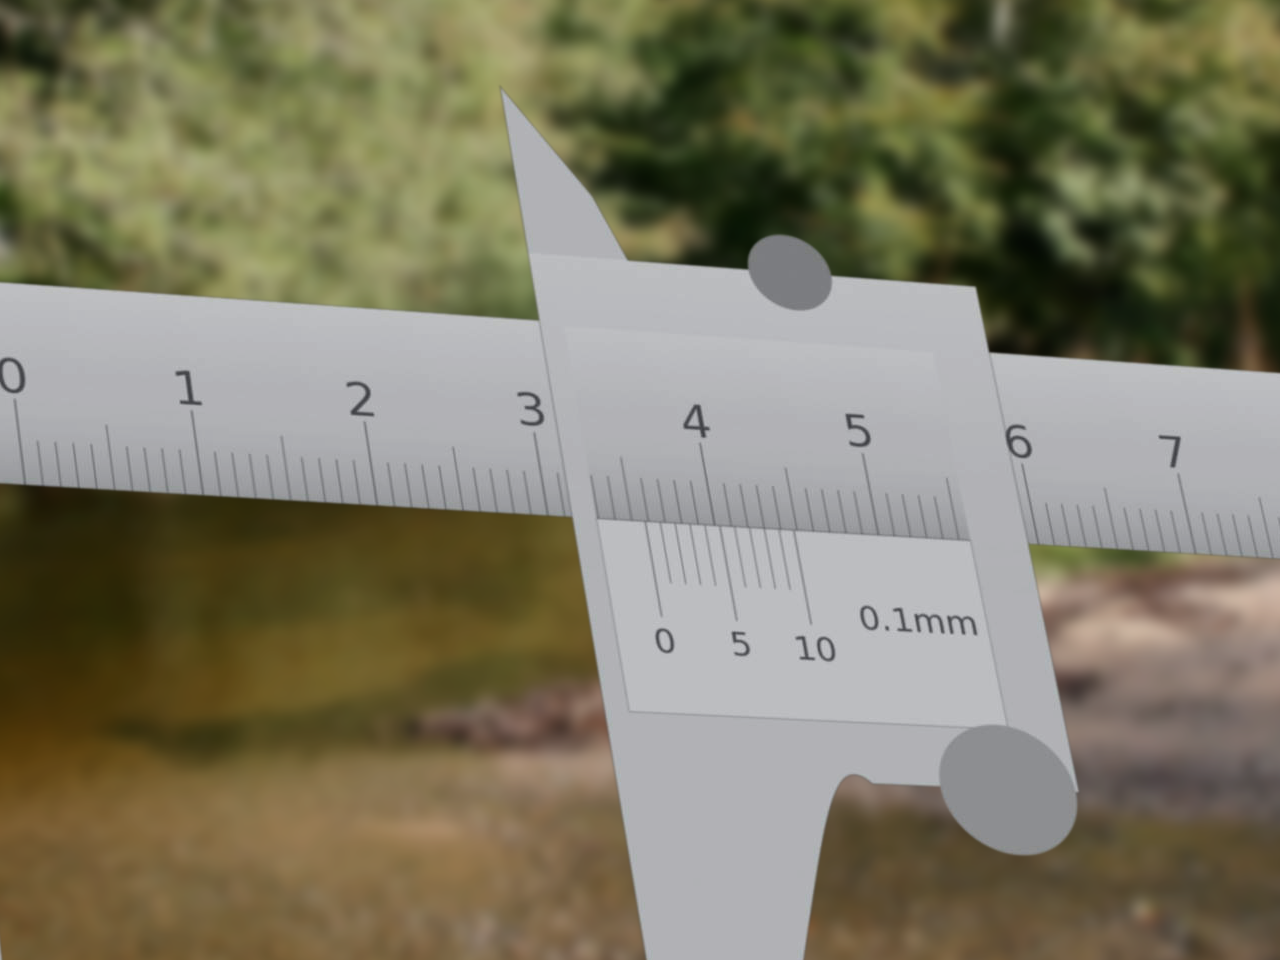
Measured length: 35.8 mm
